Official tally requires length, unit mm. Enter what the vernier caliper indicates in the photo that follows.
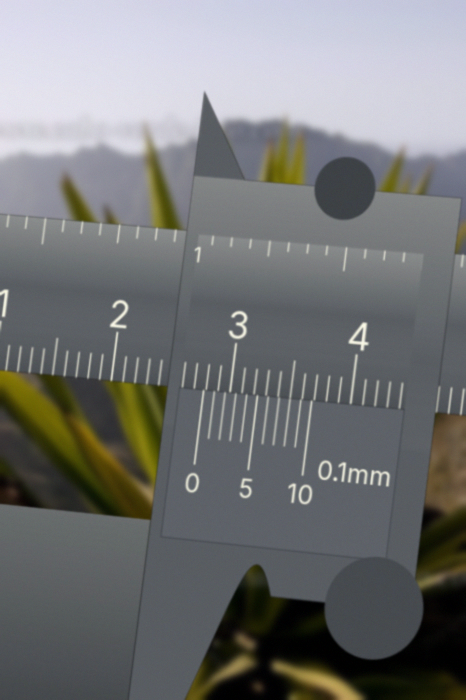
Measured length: 27.8 mm
